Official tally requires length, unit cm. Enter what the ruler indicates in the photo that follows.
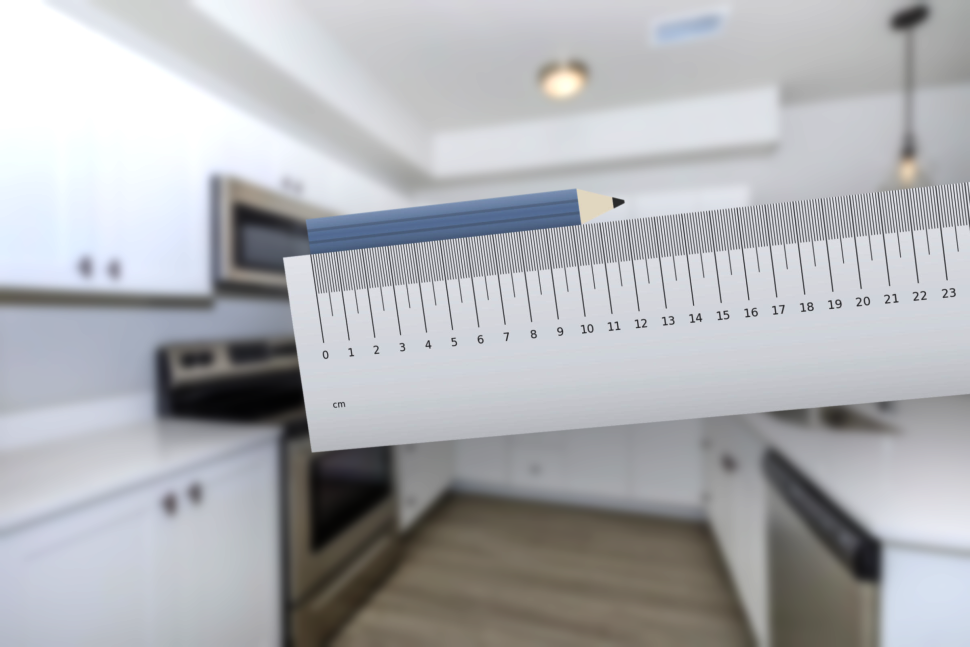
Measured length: 12 cm
